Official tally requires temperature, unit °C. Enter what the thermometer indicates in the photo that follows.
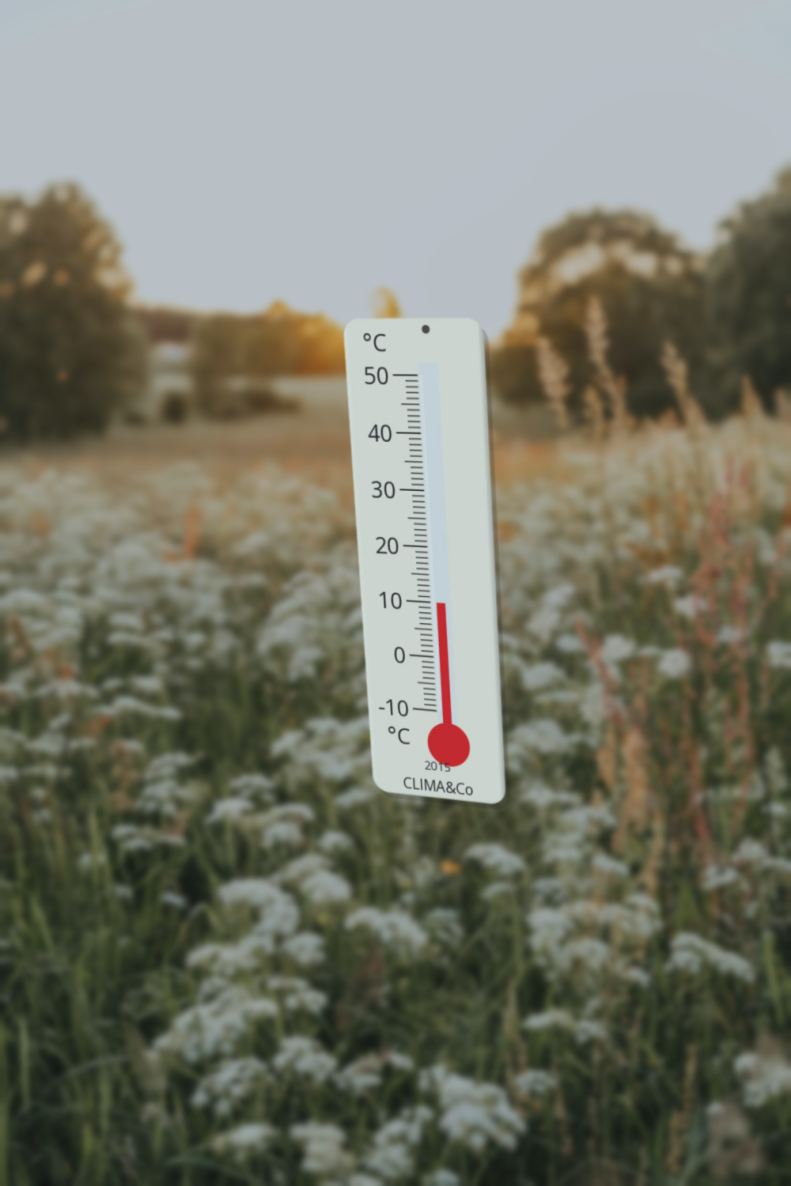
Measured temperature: 10 °C
